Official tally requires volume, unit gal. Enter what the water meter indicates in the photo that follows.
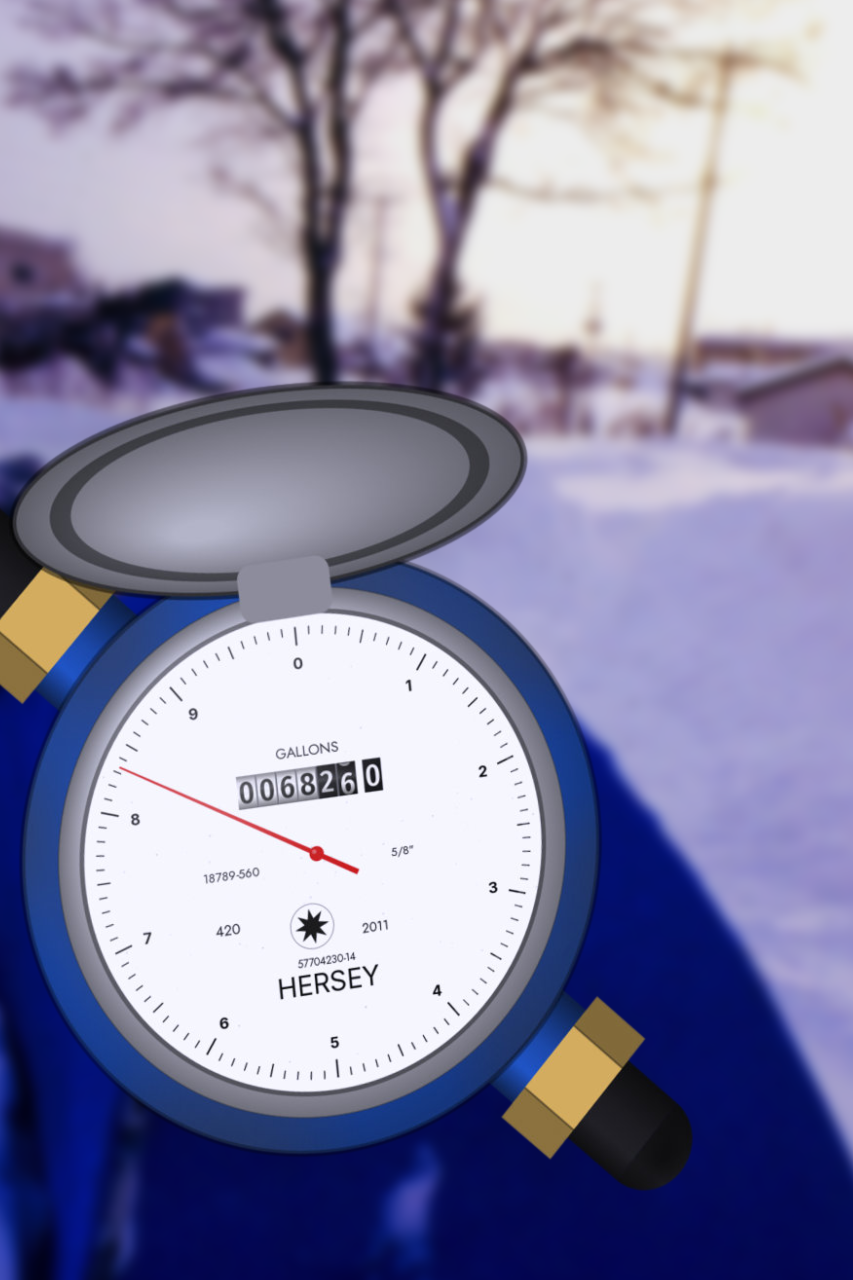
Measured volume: 68258.3 gal
